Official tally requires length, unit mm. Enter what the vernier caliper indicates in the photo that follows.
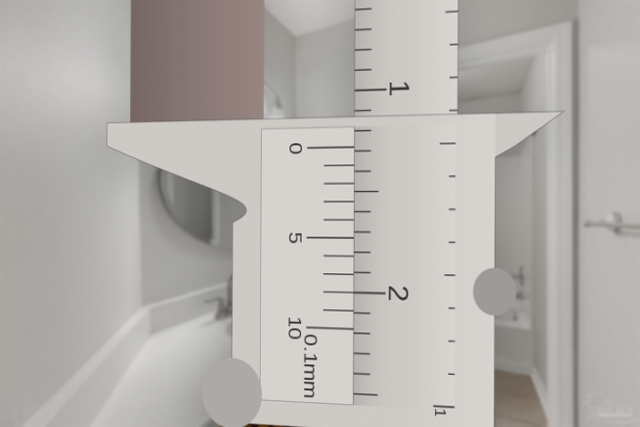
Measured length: 12.8 mm
